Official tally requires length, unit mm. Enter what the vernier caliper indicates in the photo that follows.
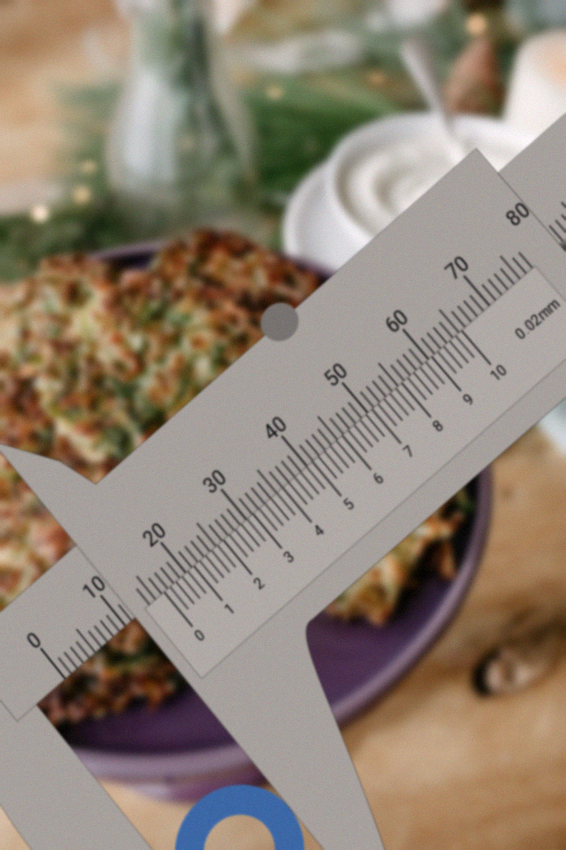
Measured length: 16.4 mm
